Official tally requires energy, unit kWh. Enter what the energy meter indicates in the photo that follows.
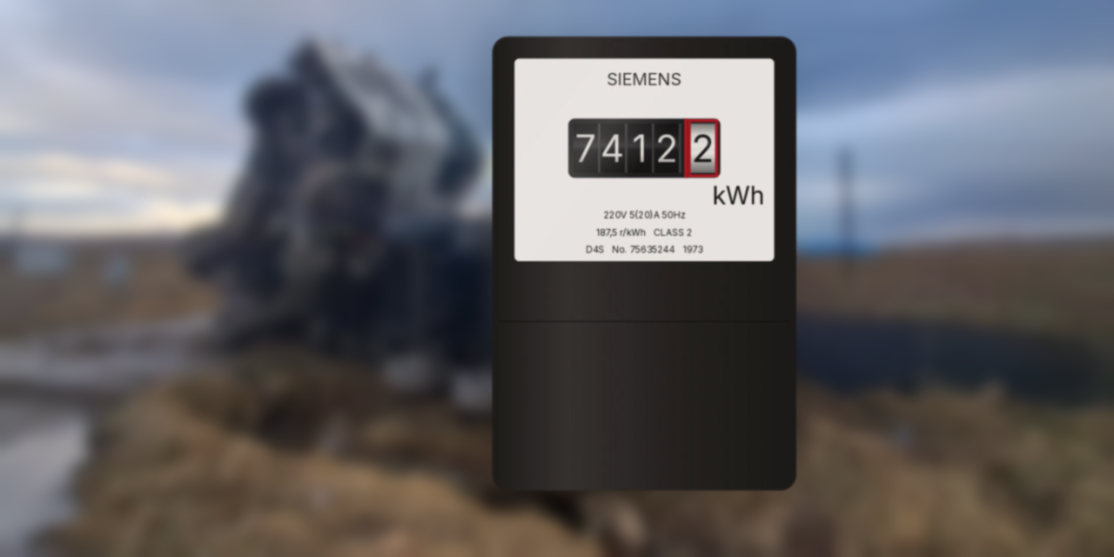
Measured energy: 7412.2 kWh
